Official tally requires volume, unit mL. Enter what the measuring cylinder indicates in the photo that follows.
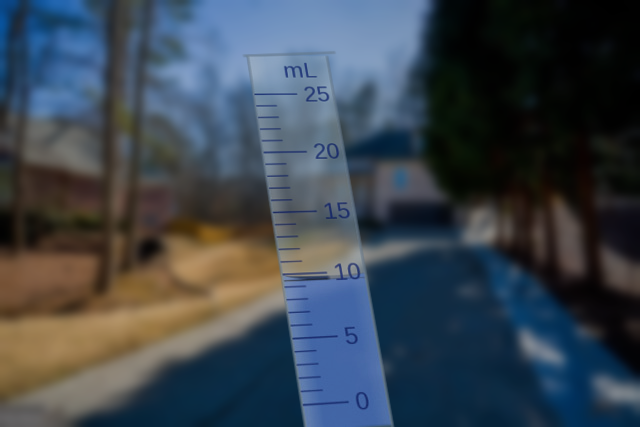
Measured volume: 9.5 mL
